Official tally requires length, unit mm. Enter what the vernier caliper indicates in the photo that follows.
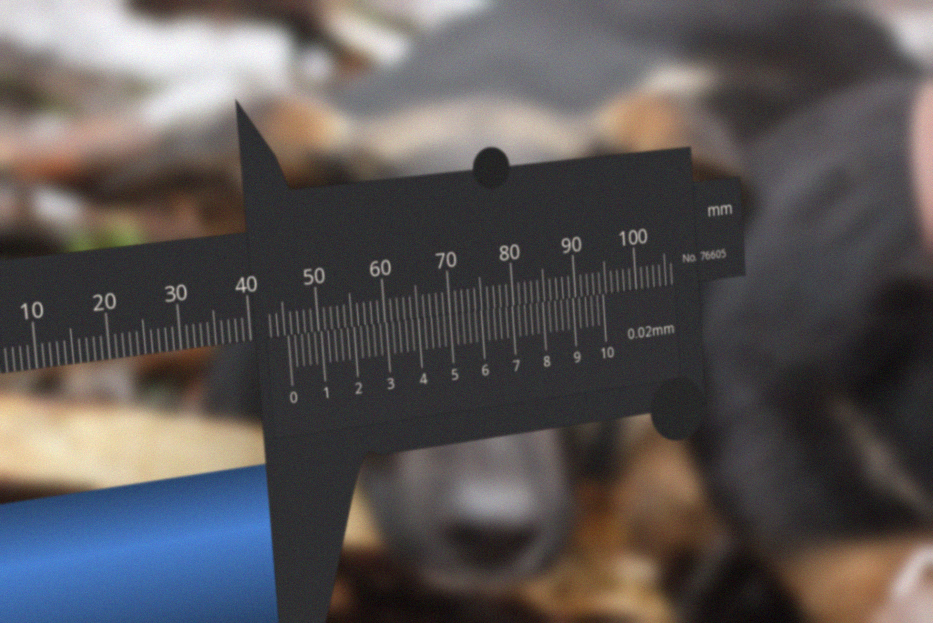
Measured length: 45.5 mm
